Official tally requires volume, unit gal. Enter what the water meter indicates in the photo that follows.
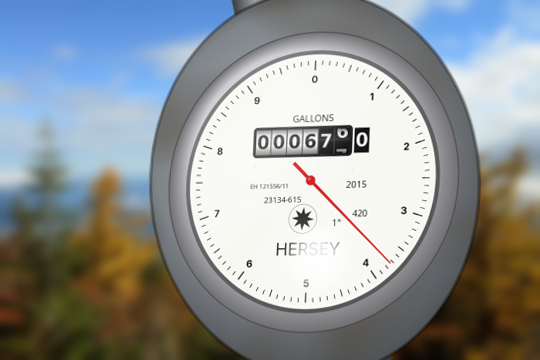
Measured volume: 6763.7 gal
